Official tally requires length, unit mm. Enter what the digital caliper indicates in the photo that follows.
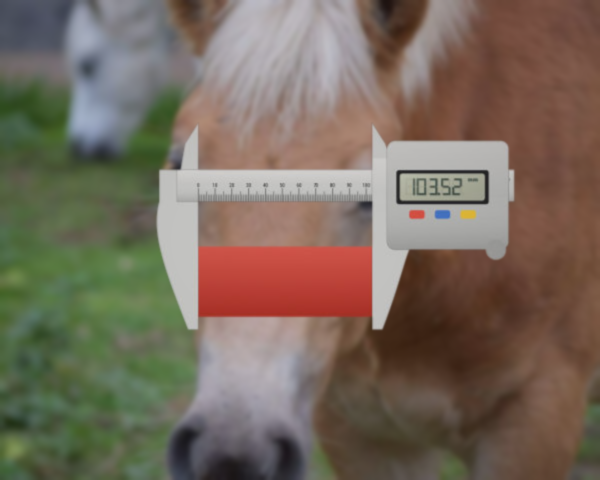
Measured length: 103.52 mm
